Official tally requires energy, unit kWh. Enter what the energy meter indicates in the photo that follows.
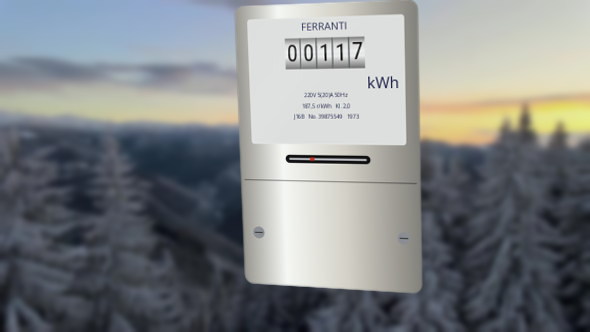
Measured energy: 117 kWh
